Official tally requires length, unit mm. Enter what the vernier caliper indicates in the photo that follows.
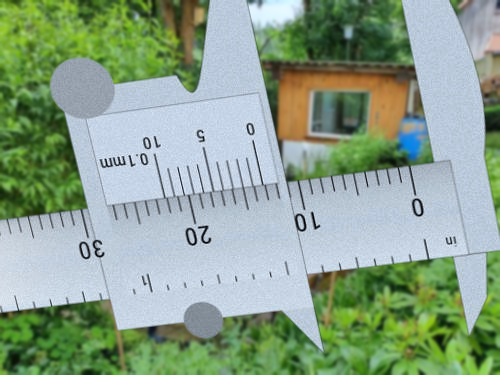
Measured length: 13.2 mm
